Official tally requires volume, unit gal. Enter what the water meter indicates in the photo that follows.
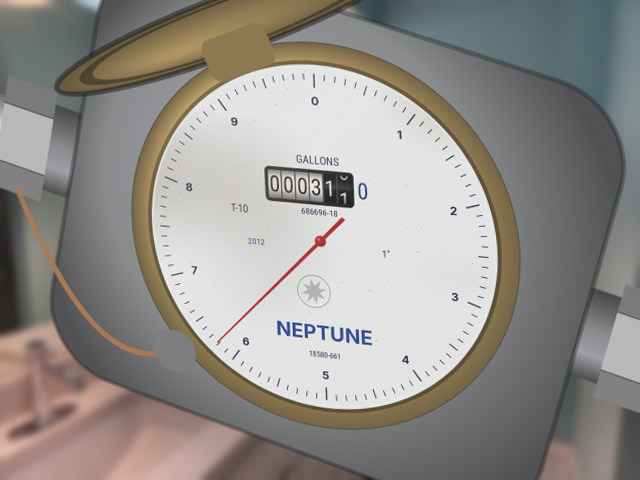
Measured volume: 3106.2 gal
